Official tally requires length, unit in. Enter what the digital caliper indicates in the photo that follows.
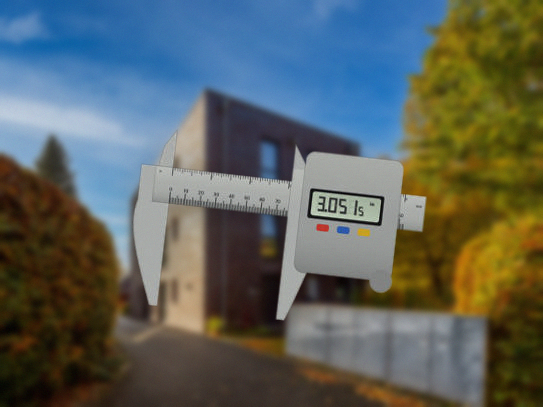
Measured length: 3.0515 in
